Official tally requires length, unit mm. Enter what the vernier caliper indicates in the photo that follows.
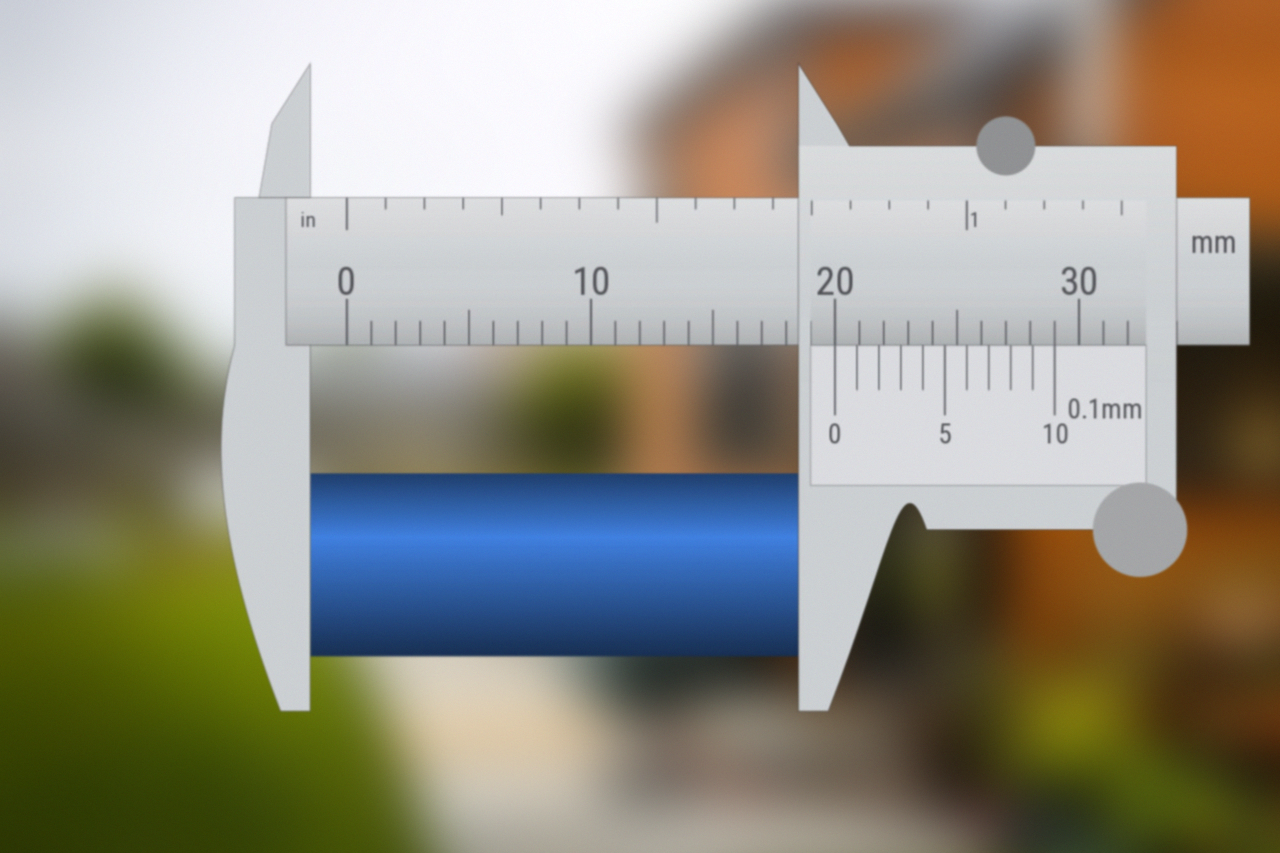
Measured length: 20.0 mm
